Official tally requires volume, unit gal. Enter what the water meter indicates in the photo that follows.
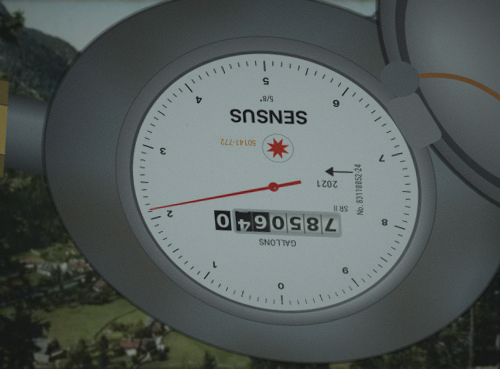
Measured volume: 7850642.1 gal
